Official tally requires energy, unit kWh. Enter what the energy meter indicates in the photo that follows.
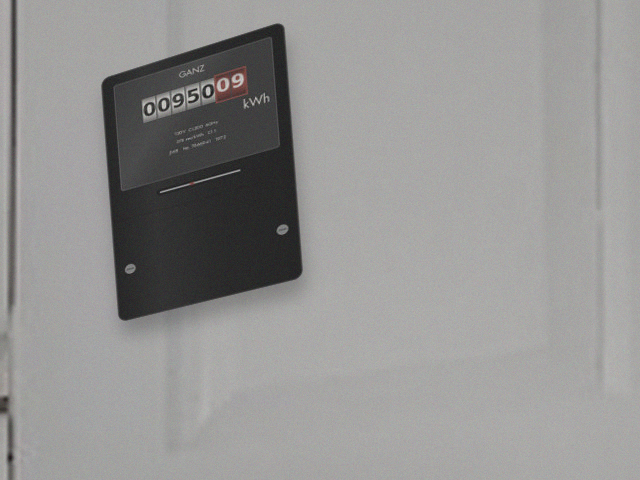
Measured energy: 950.09 kWh
